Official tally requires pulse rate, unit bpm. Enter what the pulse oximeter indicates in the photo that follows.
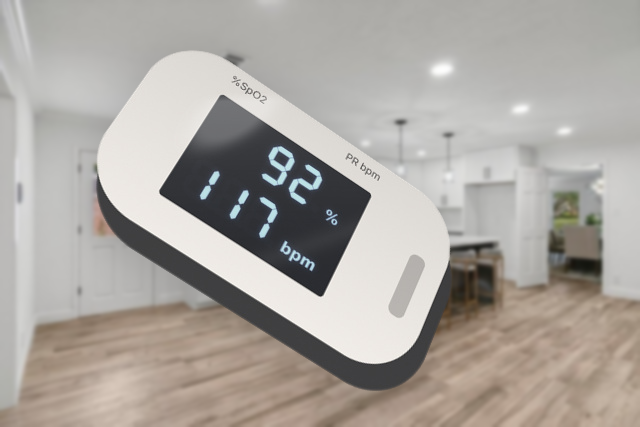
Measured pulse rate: 117 bpm
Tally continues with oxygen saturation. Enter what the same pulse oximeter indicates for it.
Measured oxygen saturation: 92 %
